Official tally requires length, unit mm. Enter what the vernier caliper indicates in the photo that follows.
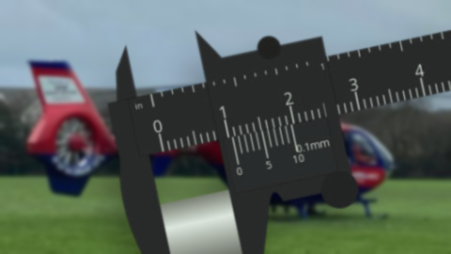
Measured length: 10.6 mm
